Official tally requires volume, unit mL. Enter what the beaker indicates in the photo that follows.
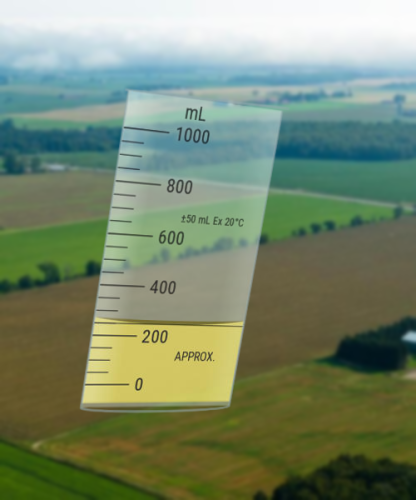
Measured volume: 250 mL
